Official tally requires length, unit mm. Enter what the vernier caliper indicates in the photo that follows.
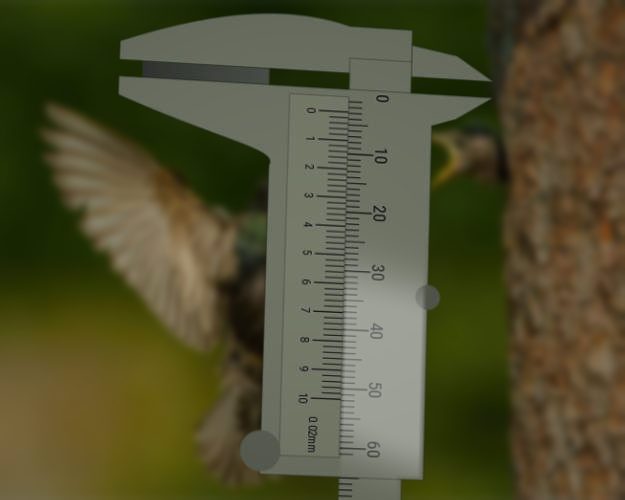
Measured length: 2.8 mm
